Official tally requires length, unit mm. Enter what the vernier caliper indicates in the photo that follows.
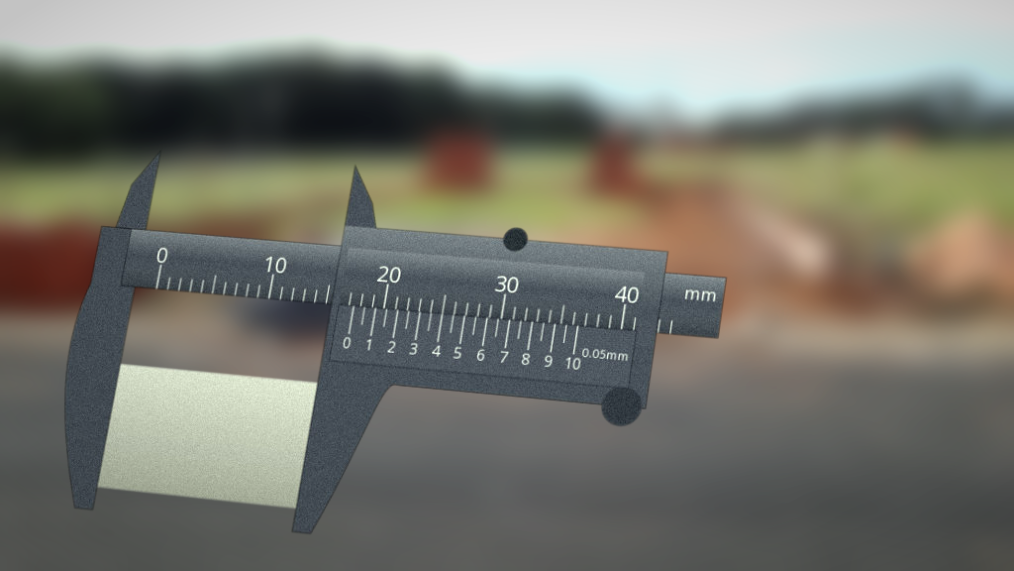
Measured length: 17.4 mm
